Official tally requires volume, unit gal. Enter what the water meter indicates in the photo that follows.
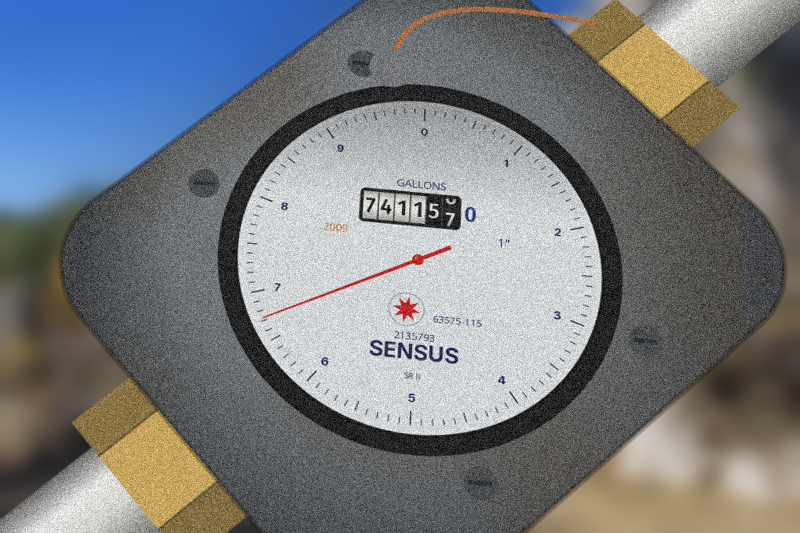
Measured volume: 7411566.7 gal
